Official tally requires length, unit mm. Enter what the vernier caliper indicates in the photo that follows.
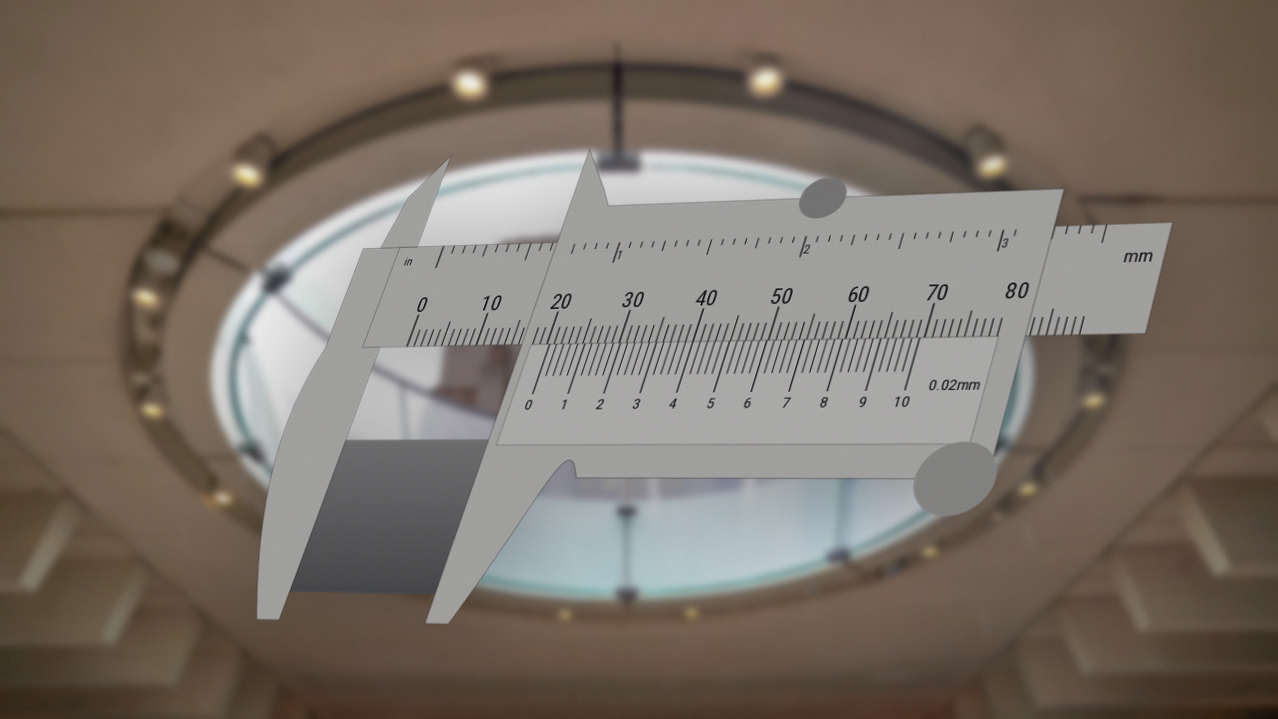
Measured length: 20.4 mm
